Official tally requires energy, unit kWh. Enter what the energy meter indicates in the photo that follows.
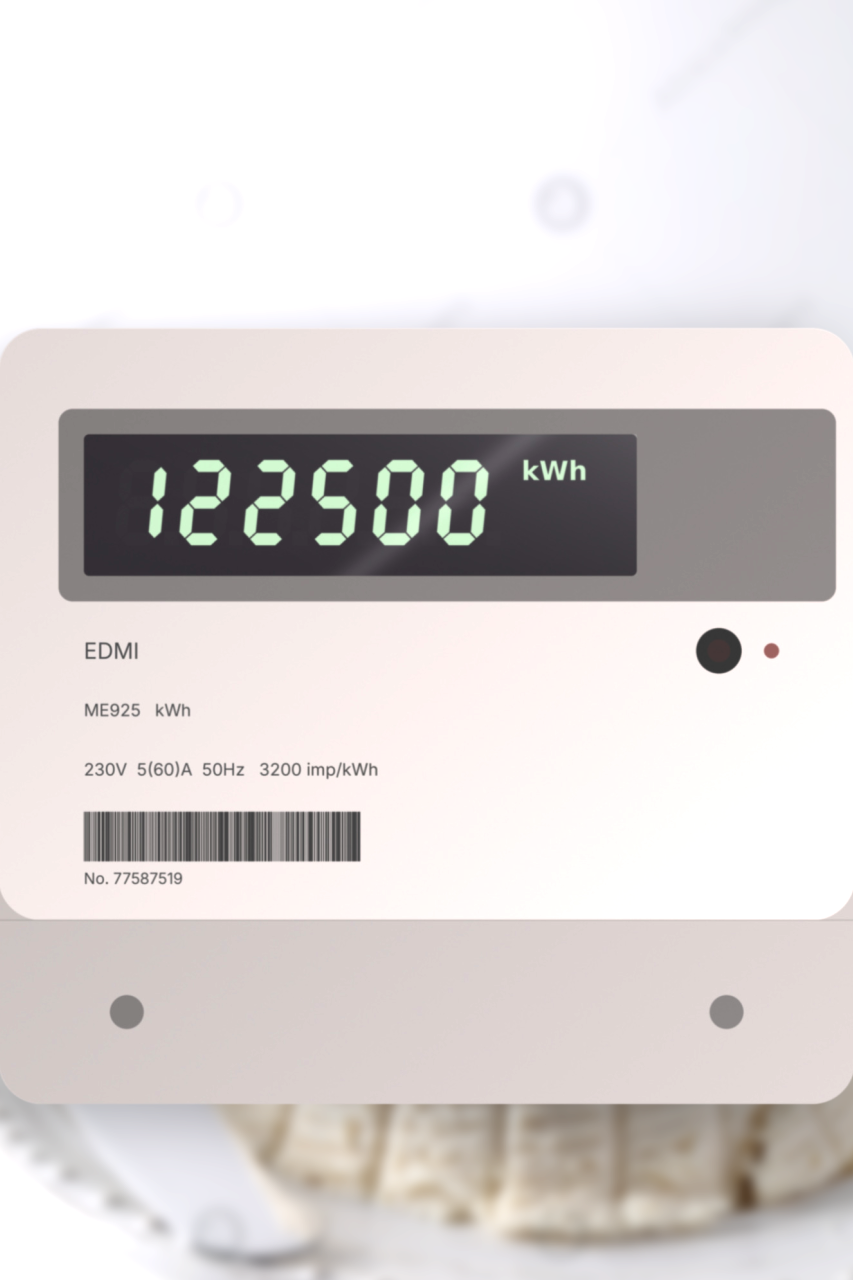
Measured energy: 122500 kWh
